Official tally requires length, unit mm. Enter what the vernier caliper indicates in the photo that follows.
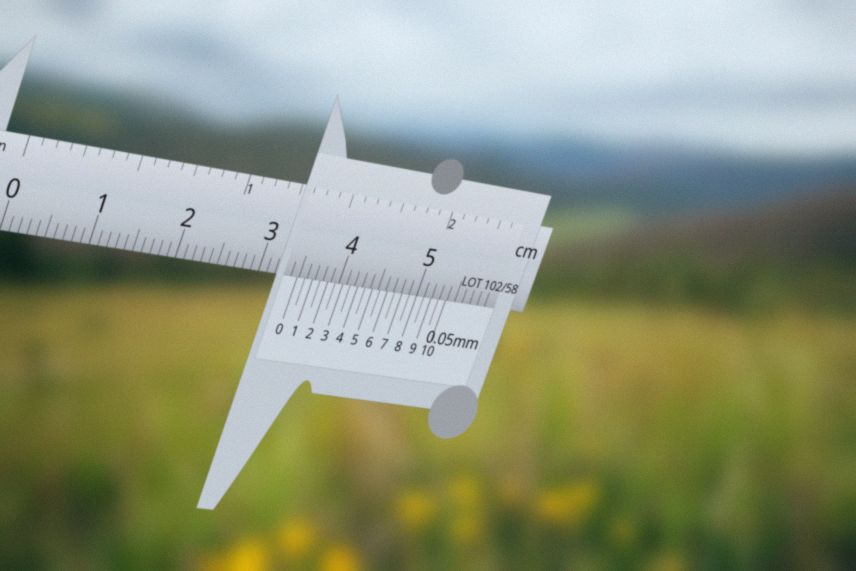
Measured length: 34.8 mm
